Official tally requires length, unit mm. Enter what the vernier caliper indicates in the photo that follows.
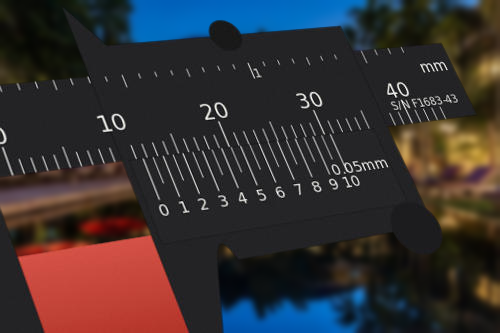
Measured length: 11.6 mm
